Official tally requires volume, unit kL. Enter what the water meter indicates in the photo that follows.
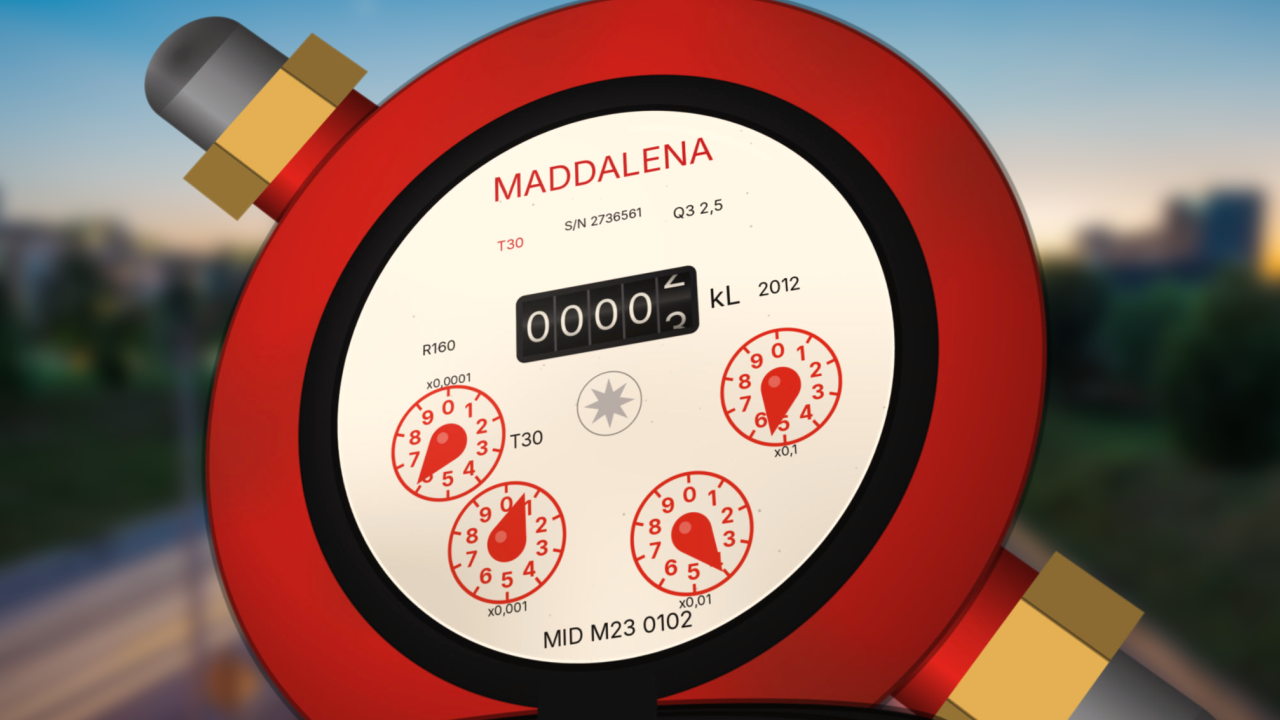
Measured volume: 2.5406 kL
